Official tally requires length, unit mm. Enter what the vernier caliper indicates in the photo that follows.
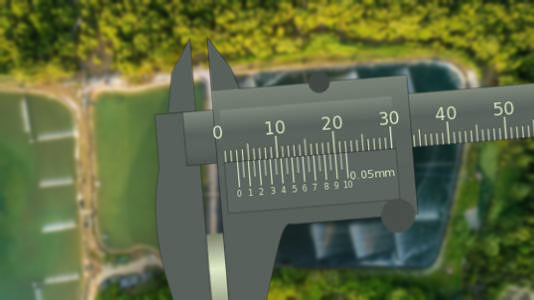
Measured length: 3.0 mm
